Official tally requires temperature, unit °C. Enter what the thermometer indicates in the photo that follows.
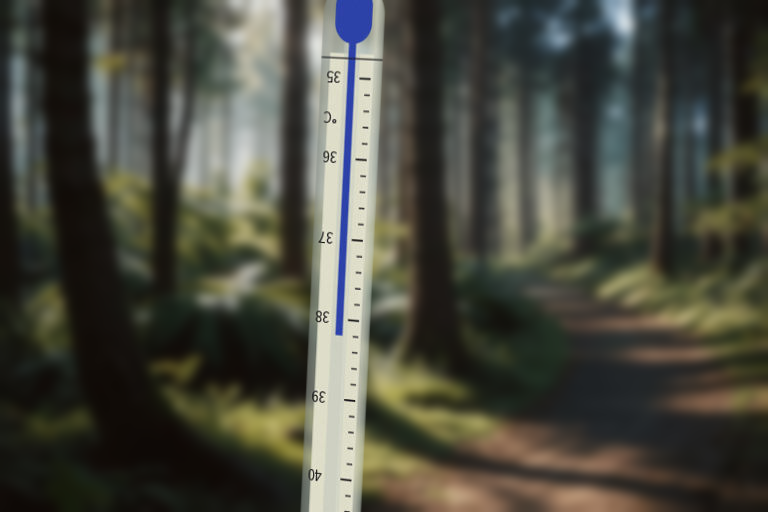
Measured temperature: 38.2 °C
